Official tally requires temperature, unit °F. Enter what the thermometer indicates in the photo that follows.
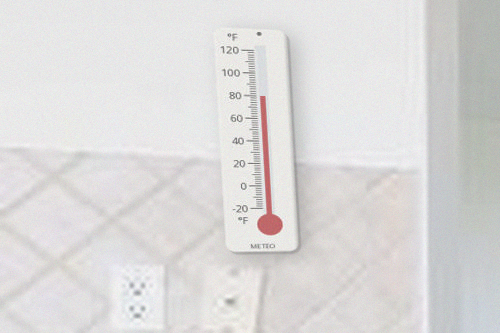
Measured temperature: 80 °F
